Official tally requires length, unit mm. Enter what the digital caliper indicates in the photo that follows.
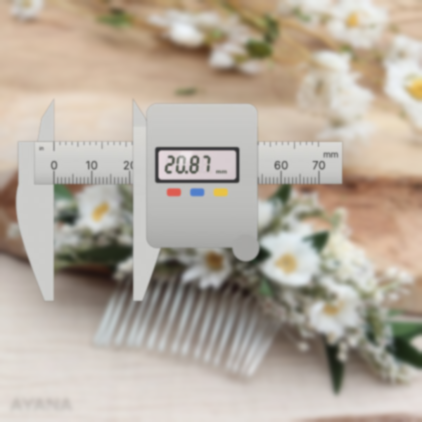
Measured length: 20.87 mm
